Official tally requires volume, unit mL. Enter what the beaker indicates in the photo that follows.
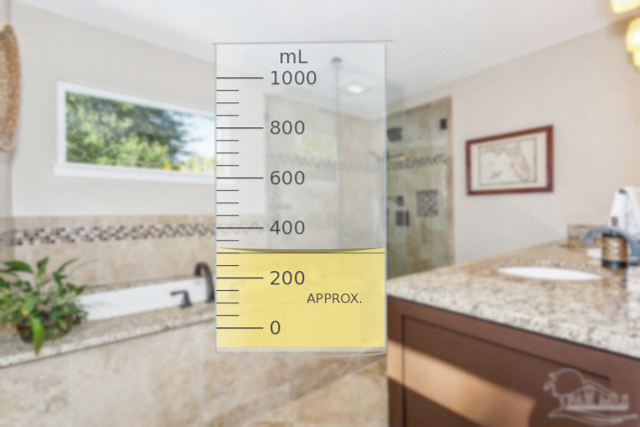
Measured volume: 300 mL
